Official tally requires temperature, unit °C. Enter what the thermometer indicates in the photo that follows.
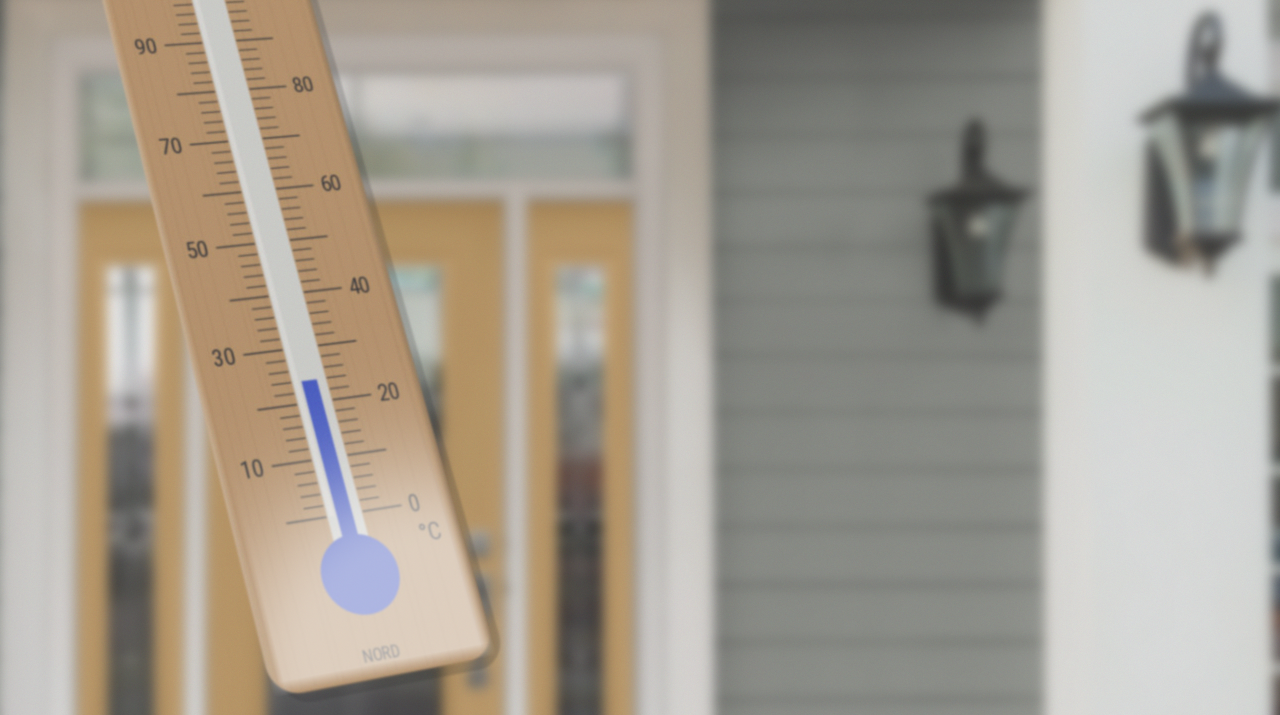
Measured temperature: 24 °C
